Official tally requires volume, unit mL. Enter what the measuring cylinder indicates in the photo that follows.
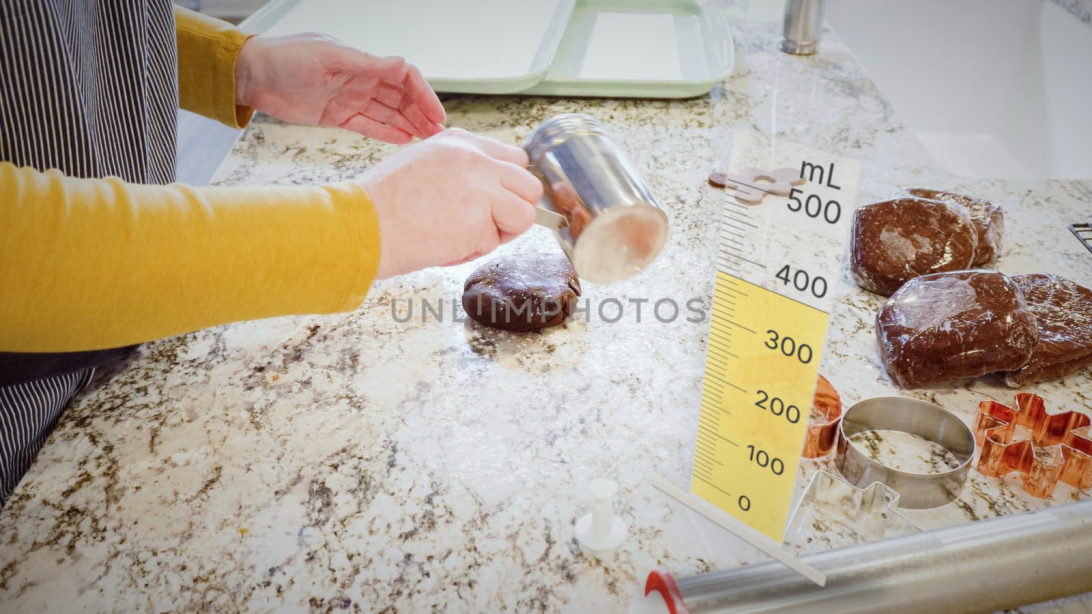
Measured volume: 370 mL
